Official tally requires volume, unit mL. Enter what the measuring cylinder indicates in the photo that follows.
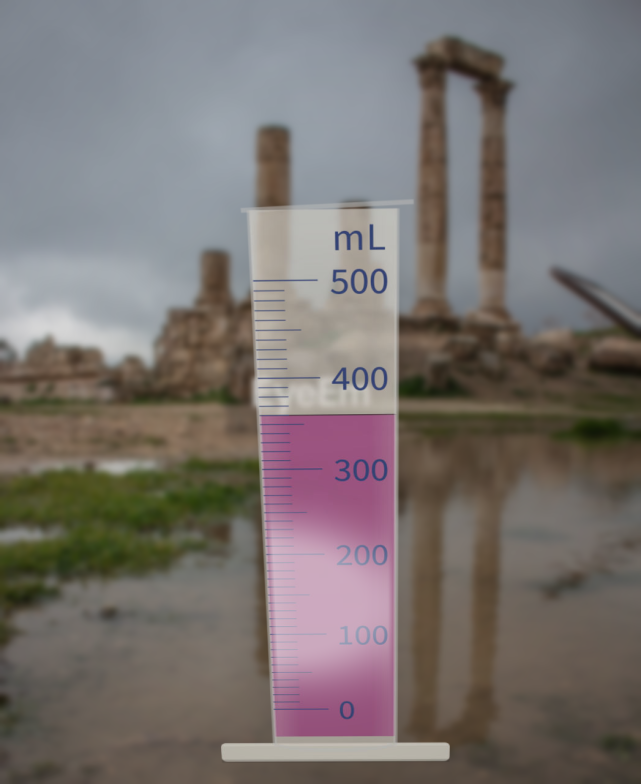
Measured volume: 360 mL
